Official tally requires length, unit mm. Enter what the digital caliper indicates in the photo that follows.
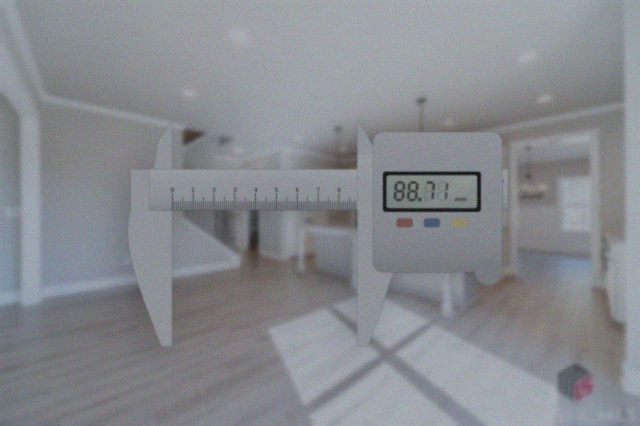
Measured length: 88.71 mm
